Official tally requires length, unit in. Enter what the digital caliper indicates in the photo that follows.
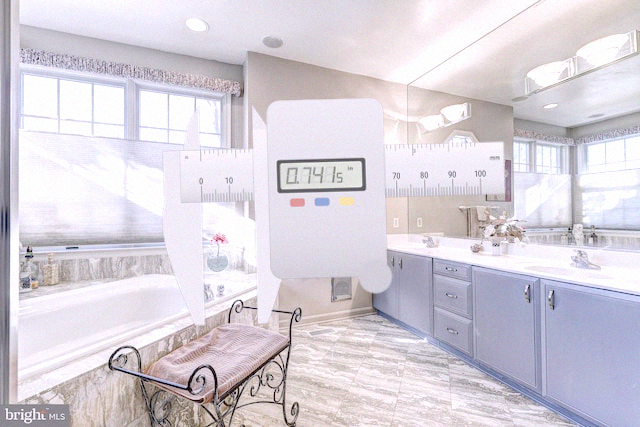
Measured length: 0.7415 in
